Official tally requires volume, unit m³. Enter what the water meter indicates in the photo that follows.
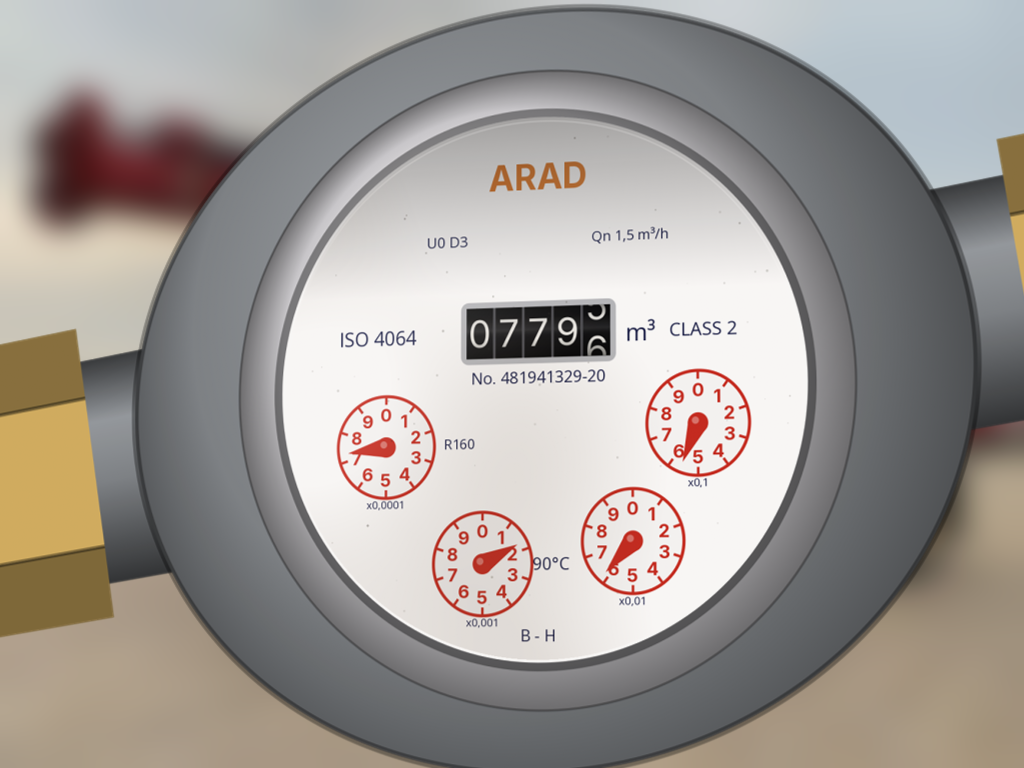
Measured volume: 7795.5617 m³
